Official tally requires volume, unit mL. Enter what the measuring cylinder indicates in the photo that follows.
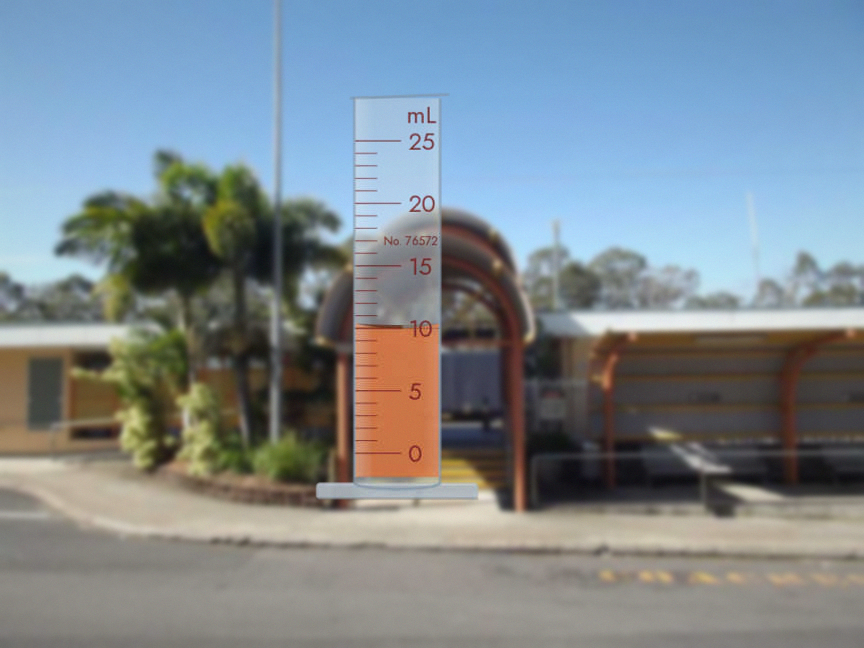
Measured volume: 10 mL
